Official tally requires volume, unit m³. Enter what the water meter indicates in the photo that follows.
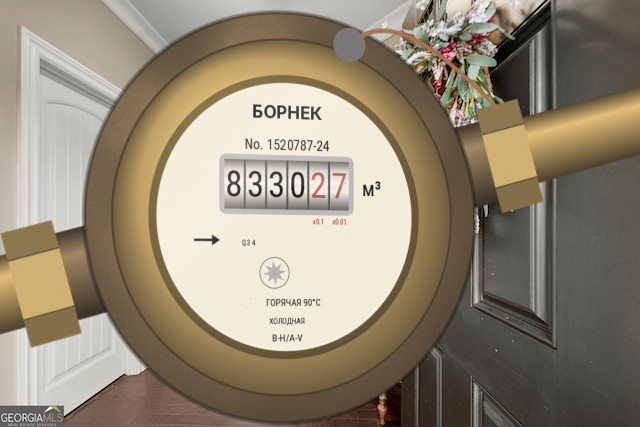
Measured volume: 8330.27 m³
